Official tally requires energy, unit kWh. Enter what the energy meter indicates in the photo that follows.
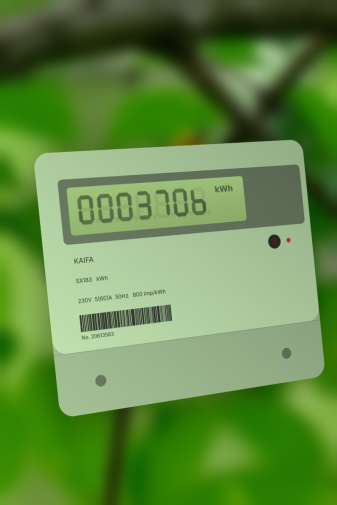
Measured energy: 3706 kWh
